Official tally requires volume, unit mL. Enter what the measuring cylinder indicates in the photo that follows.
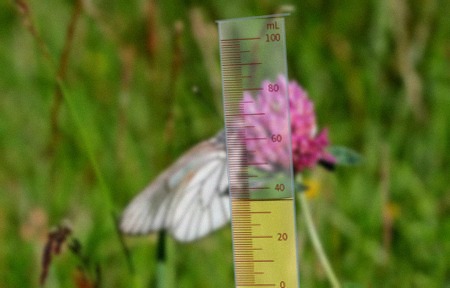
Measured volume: 35 mL
